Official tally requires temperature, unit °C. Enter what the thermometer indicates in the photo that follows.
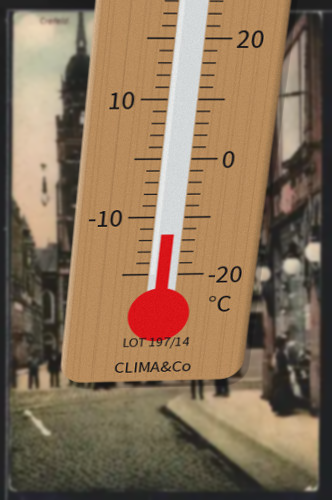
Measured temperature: -13 °C
